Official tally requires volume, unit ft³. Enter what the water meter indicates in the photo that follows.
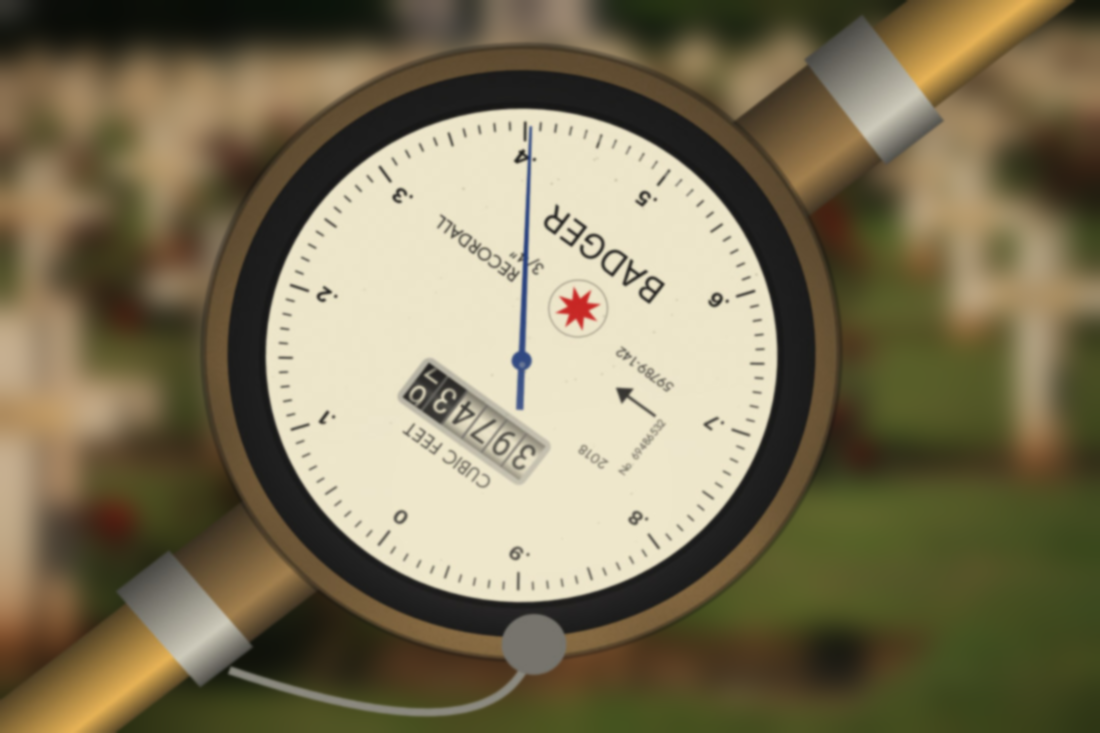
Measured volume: 397436.40 ft³
